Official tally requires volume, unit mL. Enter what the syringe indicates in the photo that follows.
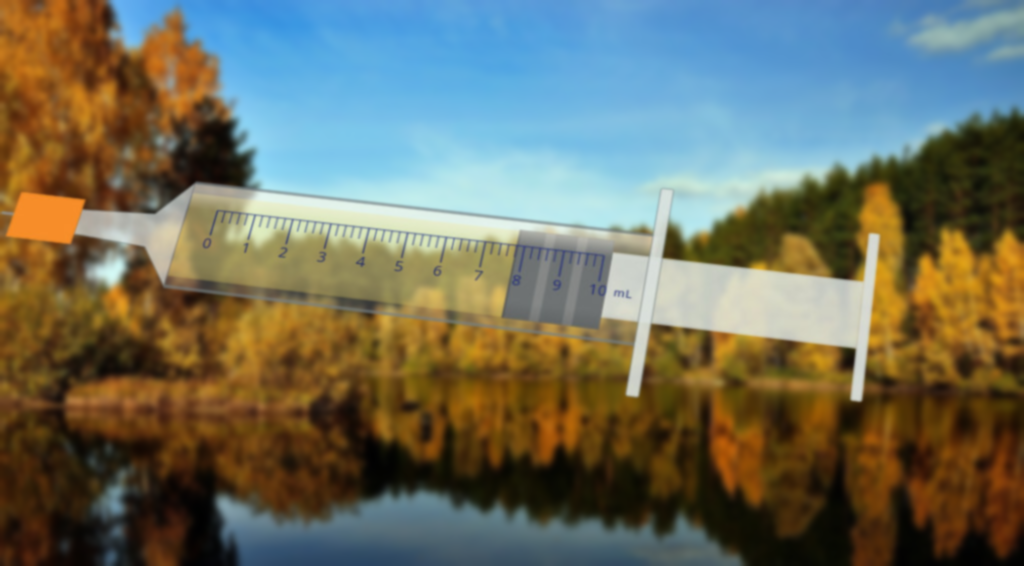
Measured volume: 7.8 mL
